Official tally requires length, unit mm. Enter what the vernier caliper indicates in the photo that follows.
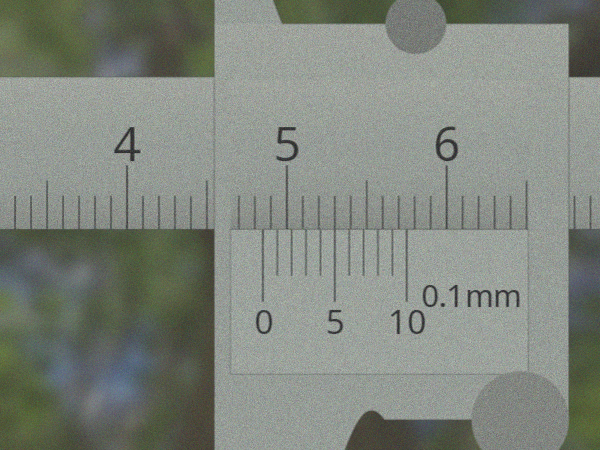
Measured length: 48.5 mm
